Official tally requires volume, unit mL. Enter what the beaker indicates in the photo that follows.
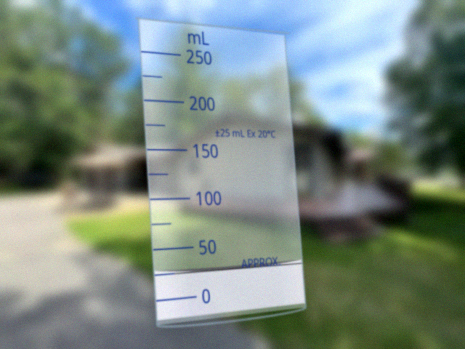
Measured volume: 25 mL
